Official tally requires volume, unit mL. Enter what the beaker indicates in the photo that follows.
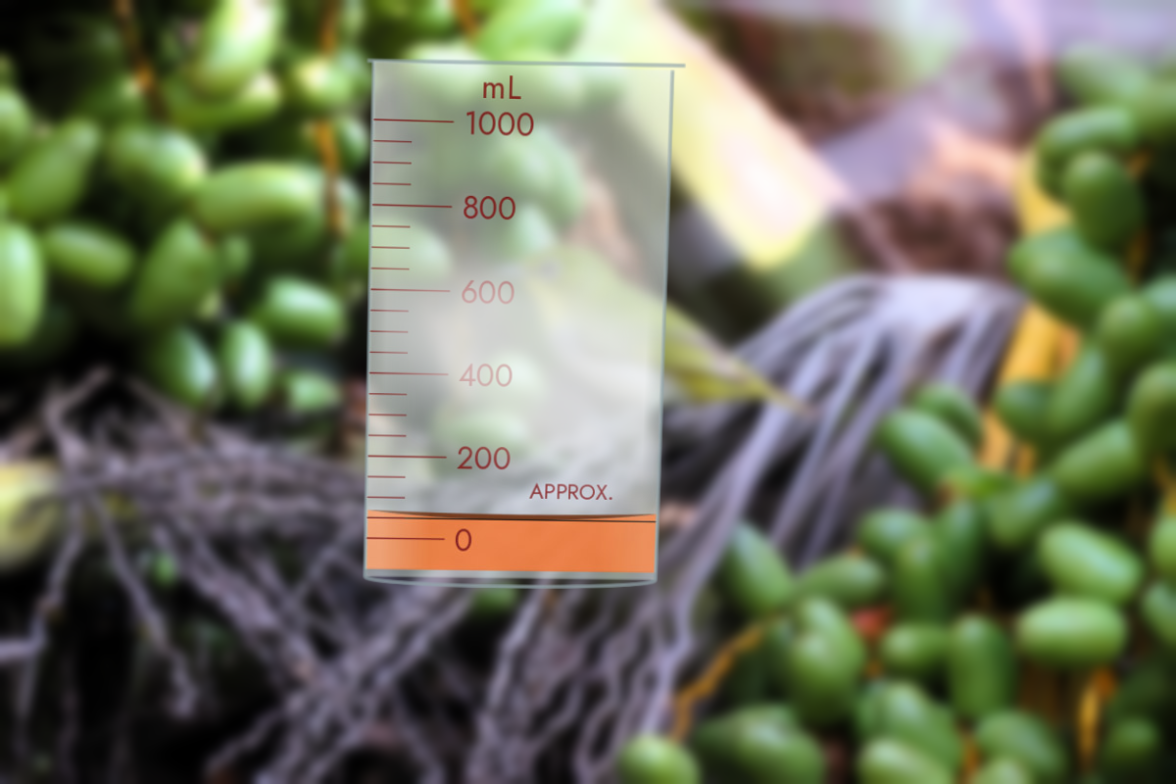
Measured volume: 50 mL
